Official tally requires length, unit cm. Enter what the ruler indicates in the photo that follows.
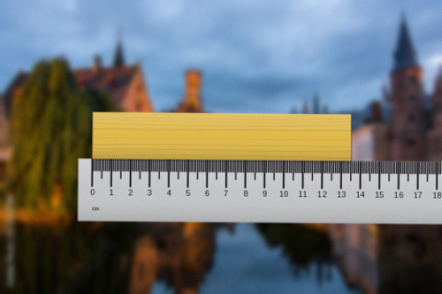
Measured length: 13.5 cm
